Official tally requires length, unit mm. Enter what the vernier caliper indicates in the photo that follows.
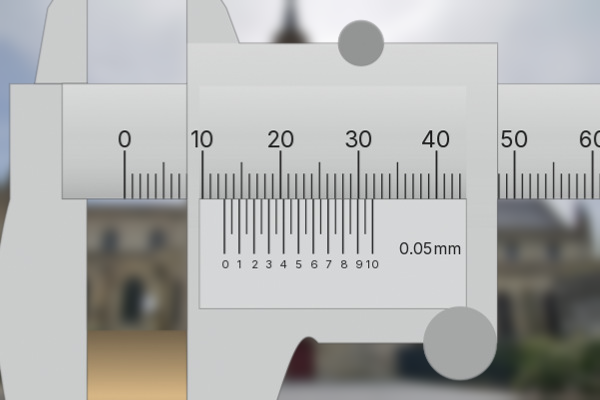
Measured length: 12.8 mm
